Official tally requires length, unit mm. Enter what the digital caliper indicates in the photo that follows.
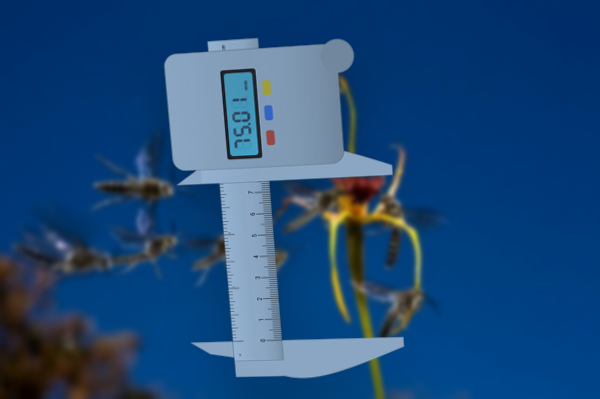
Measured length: 75.01 mm
